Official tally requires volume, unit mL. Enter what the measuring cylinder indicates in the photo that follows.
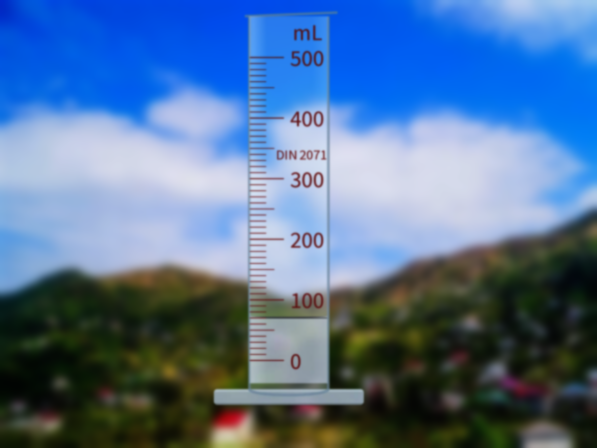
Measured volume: 70 mL
